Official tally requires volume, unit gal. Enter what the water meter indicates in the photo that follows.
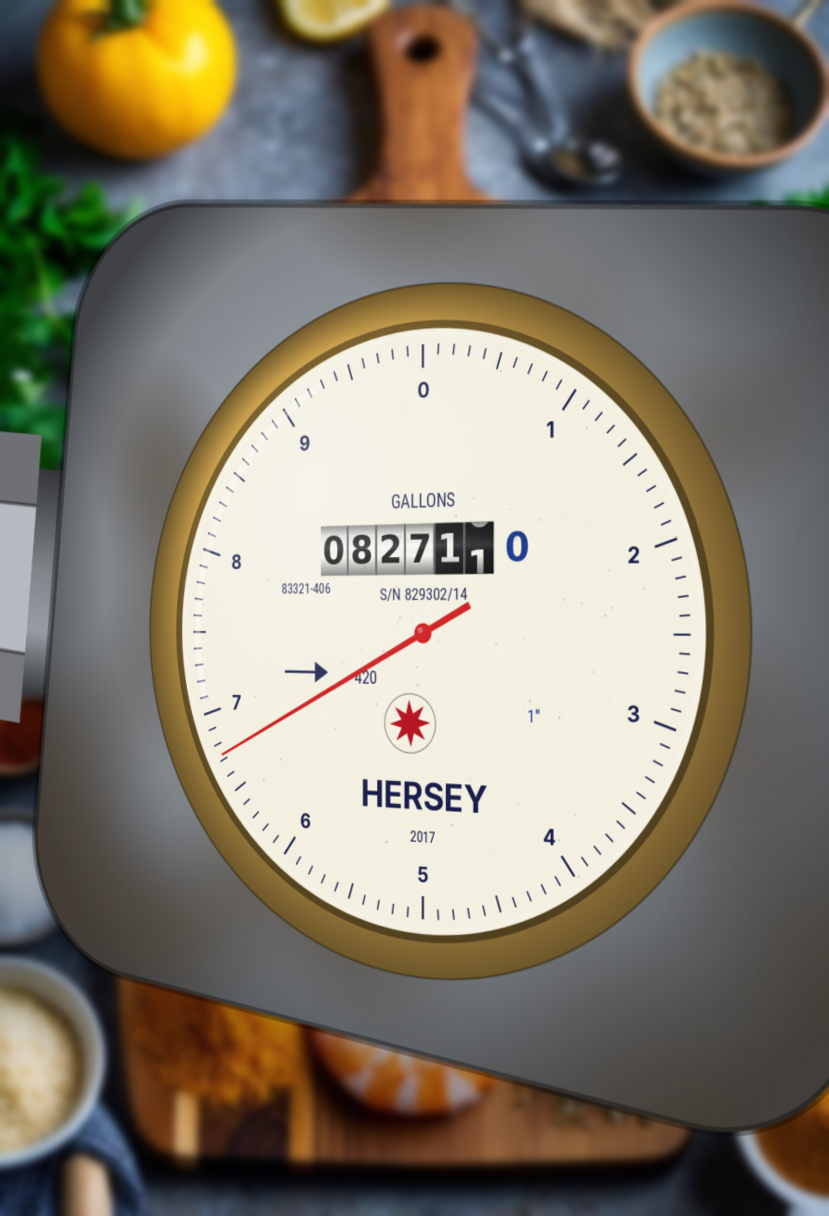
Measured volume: 827106.7 gal
